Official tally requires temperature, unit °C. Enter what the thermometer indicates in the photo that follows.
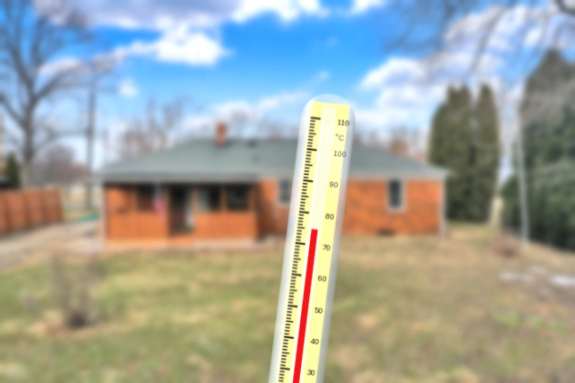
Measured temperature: 75 °C
